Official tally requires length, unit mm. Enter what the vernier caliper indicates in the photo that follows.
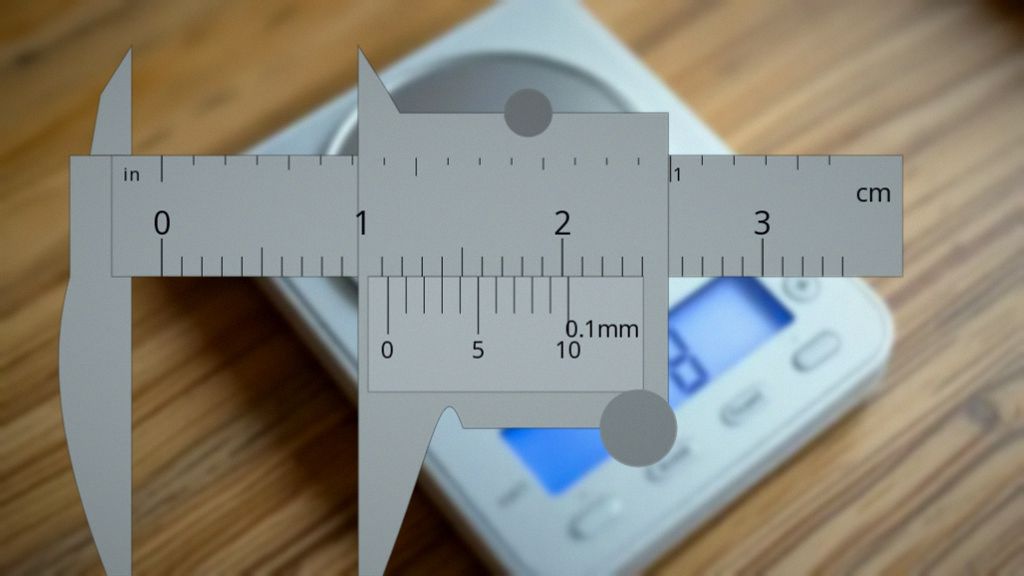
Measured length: 11.3 mm
